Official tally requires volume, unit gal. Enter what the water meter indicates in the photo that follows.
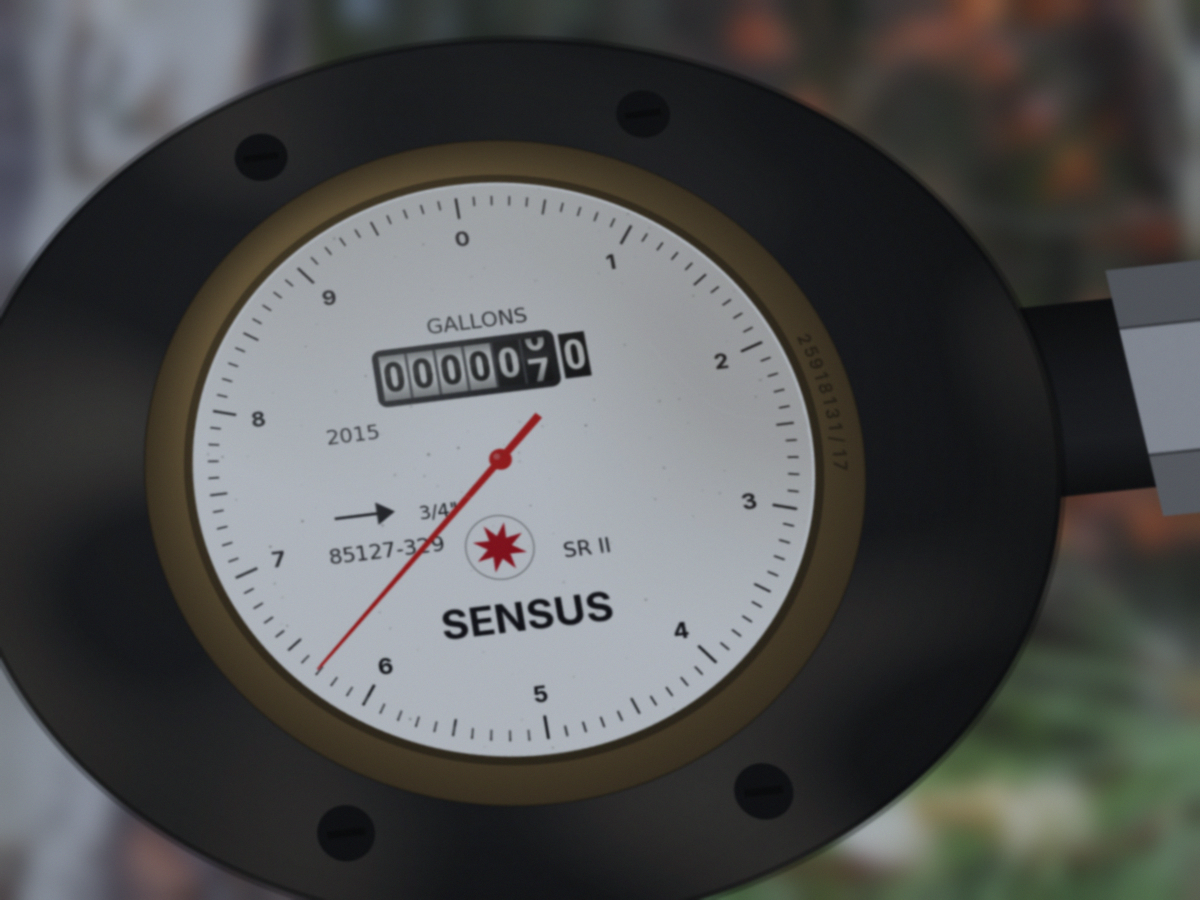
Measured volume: 66.3 gal
